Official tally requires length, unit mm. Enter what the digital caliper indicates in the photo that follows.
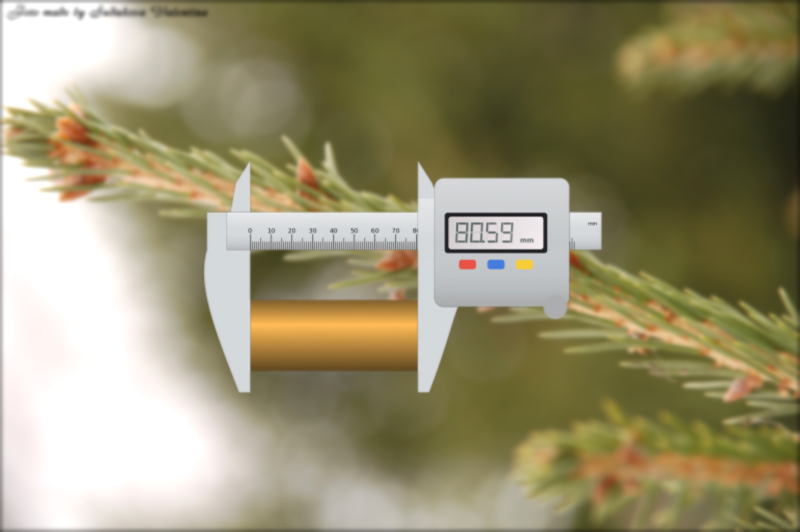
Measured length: 80.59 mm
